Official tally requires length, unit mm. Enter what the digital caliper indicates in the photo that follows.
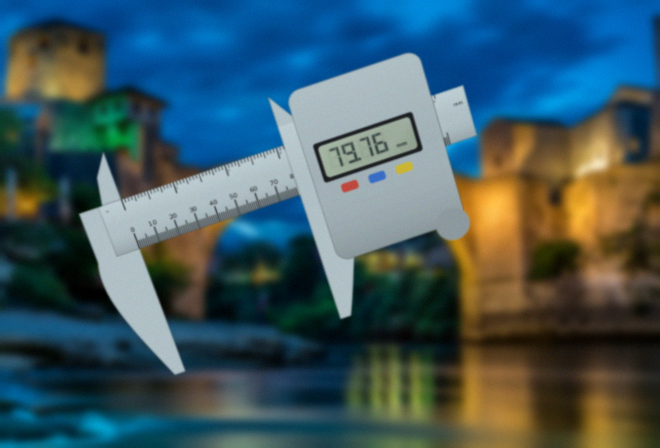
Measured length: 79.76 mm
